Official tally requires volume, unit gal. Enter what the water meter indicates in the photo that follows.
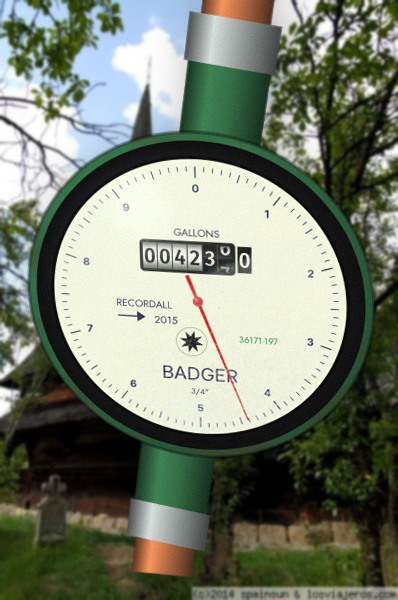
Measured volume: 42364.4 gal
